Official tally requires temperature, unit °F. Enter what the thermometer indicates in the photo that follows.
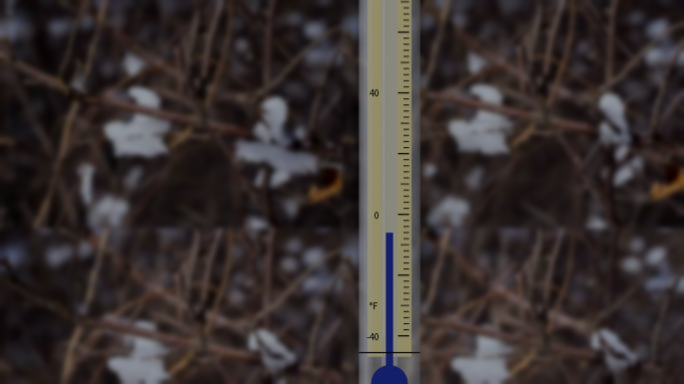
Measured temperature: -6 °F
